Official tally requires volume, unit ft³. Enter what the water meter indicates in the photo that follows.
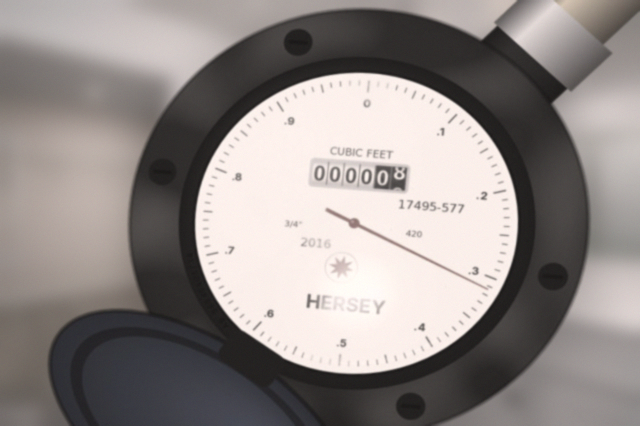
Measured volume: 8.31 ft³
